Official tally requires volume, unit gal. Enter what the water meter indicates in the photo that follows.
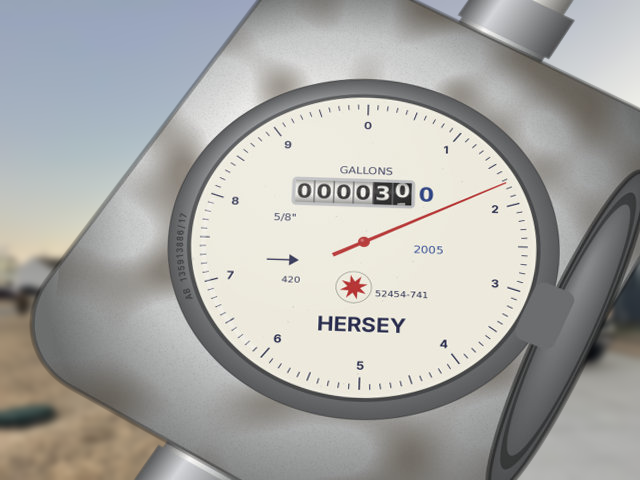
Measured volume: 301.7 gal
